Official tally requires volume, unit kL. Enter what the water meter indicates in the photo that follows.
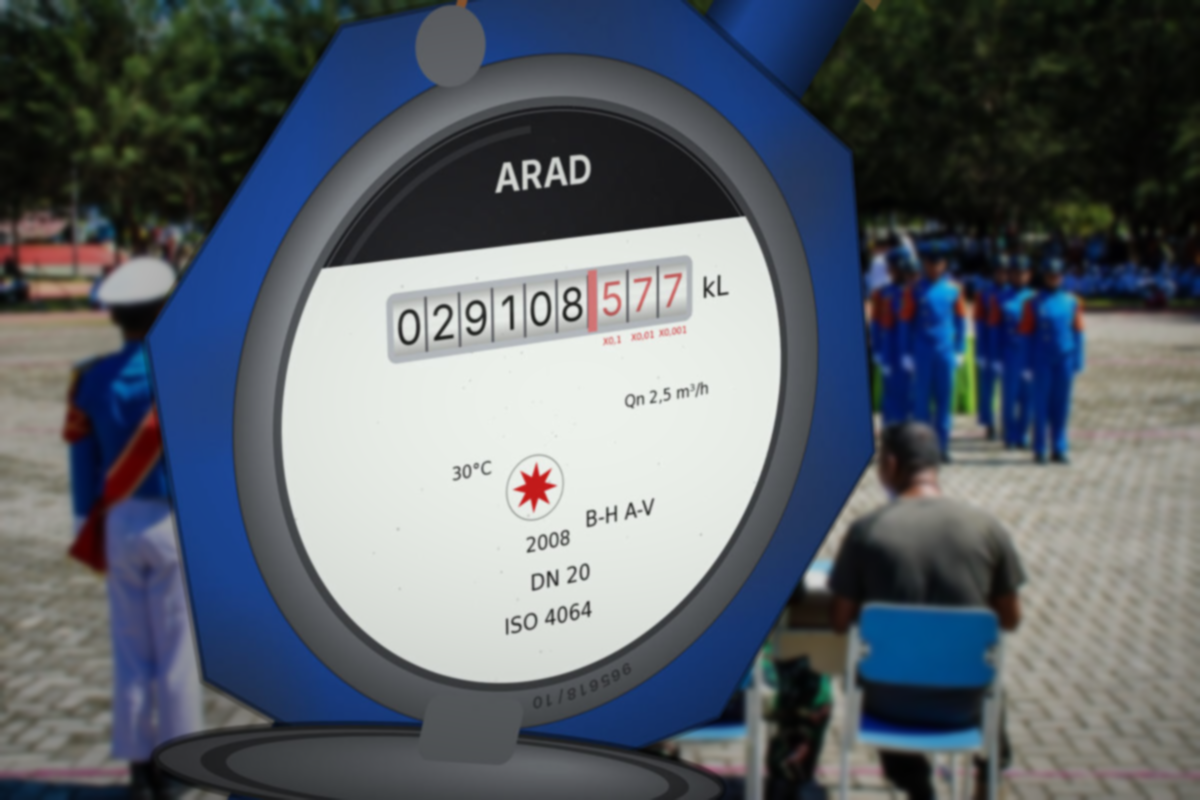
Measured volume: 29108.577 kL
